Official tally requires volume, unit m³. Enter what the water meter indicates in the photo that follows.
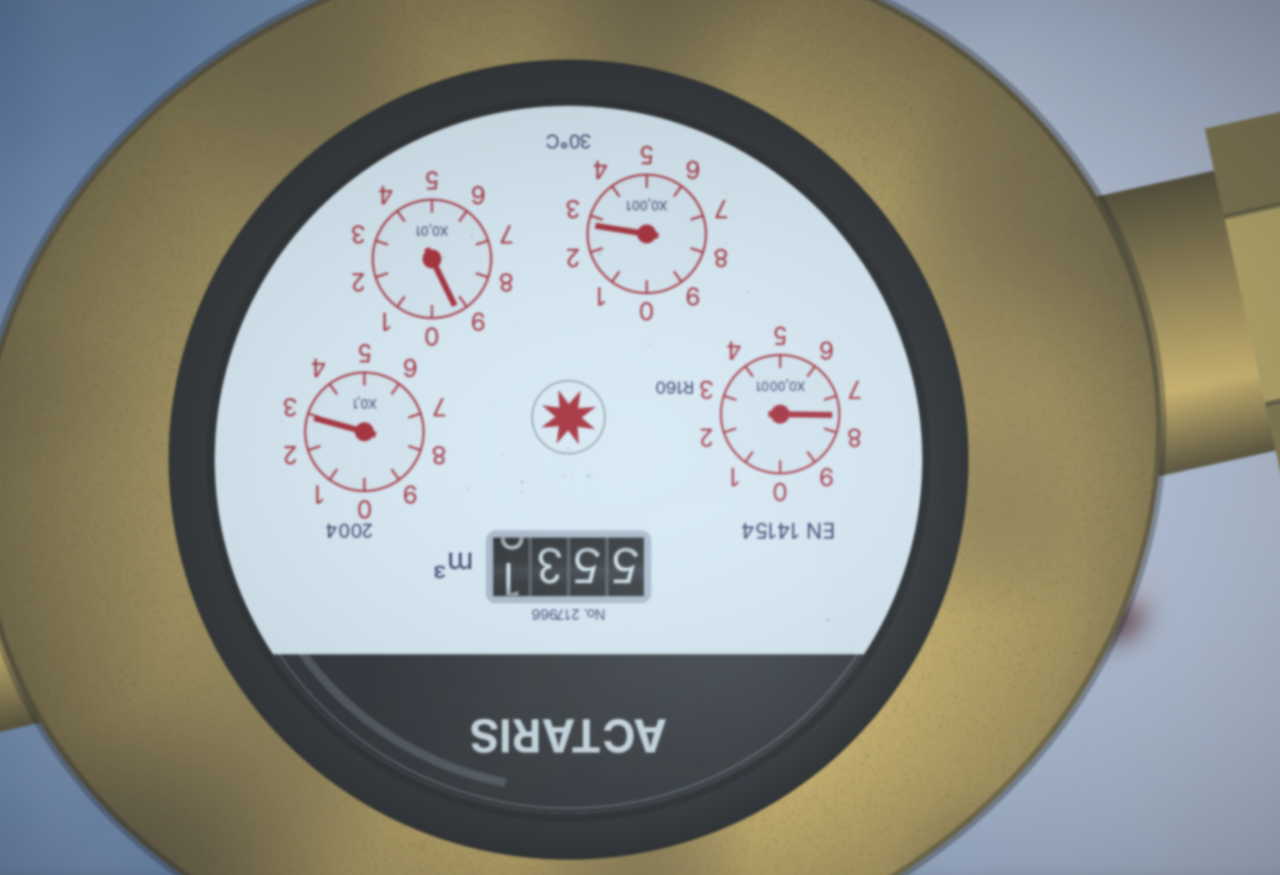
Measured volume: 5531.2927 m³
